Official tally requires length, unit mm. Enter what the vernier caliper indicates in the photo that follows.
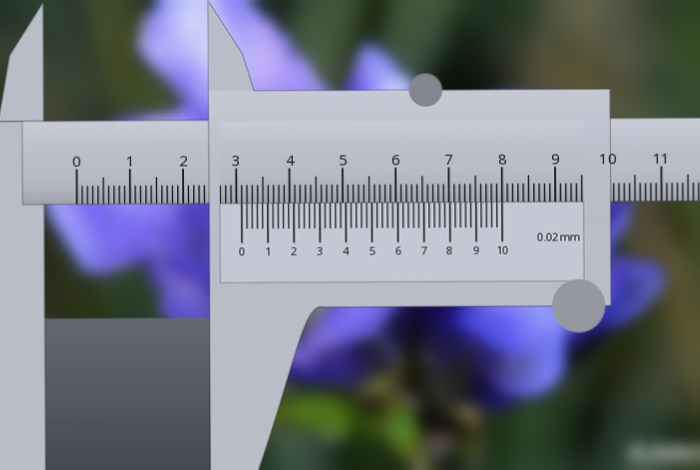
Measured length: 31.0 mm
